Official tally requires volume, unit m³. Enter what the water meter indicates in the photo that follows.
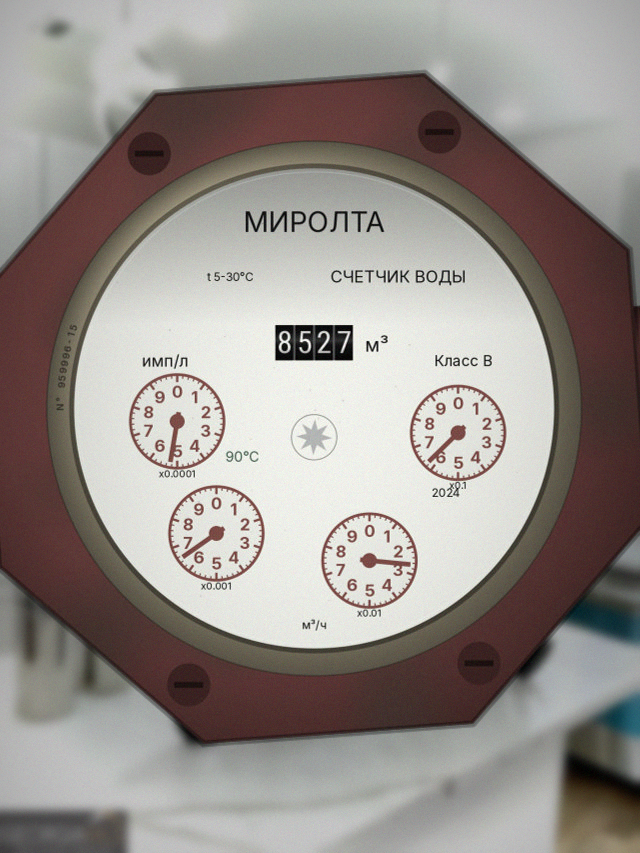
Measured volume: 8527.6265 m³
